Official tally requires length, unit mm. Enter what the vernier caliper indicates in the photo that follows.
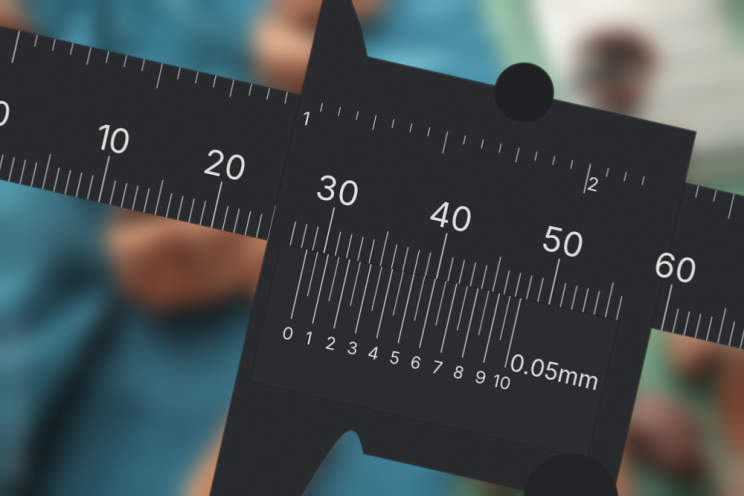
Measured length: 28.5 mm
